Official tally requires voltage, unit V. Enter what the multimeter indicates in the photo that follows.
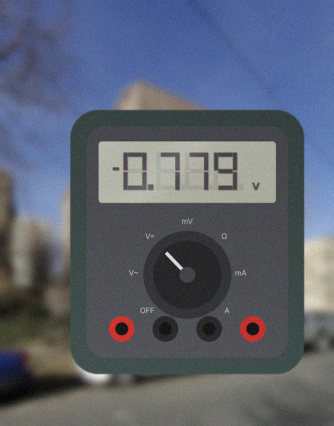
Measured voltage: -0.779 V
